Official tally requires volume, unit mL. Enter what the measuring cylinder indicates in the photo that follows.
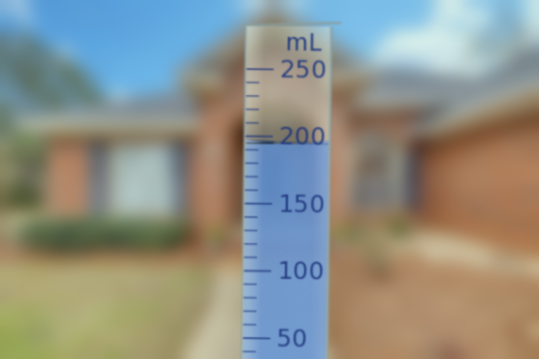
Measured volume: 195 mL
